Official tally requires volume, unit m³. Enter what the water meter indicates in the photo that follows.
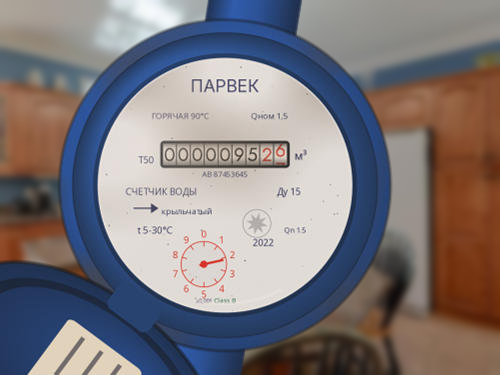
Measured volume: 95.262 m³
